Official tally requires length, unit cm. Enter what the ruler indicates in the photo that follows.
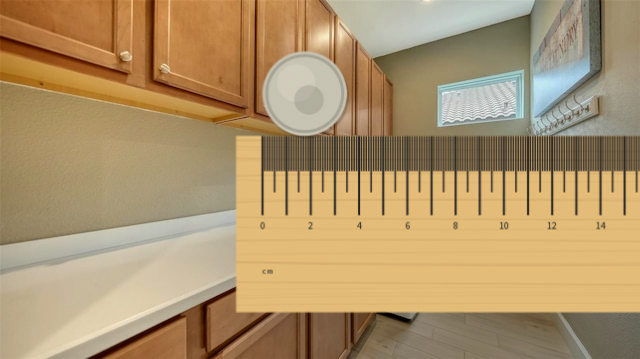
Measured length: 3.5 cm
